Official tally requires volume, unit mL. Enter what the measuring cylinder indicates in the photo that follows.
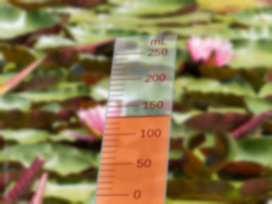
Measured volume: 130 mL
